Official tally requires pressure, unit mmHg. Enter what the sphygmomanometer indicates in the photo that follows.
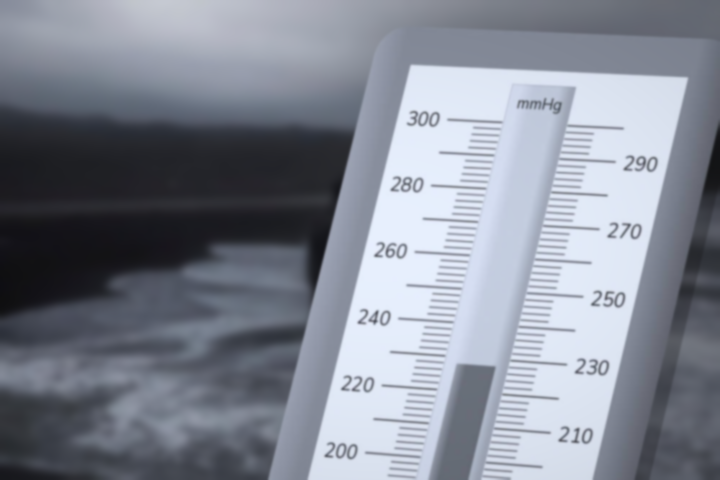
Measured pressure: 228 mmHg
